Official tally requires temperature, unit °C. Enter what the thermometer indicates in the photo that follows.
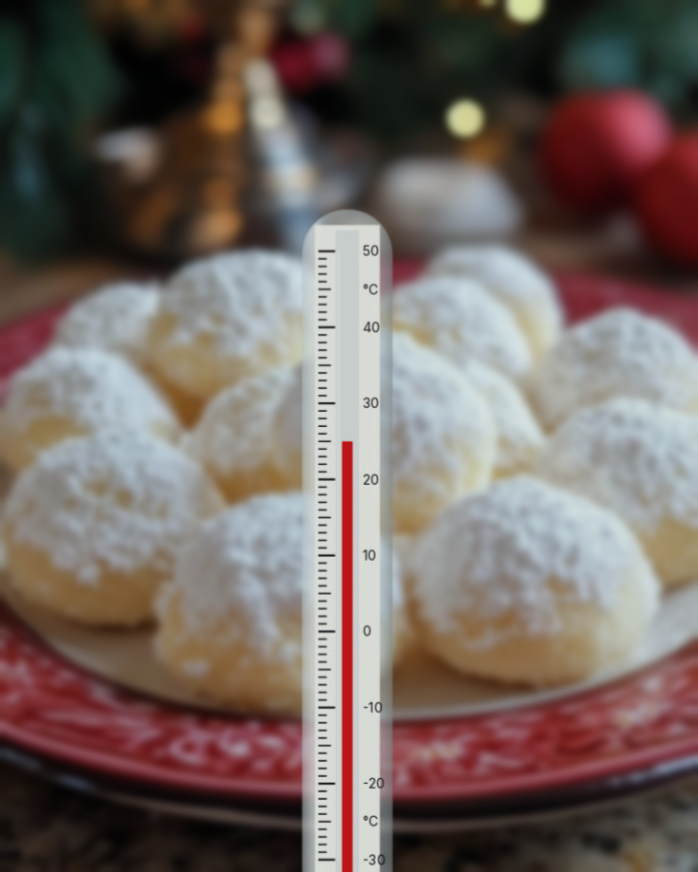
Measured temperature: 25 °C
